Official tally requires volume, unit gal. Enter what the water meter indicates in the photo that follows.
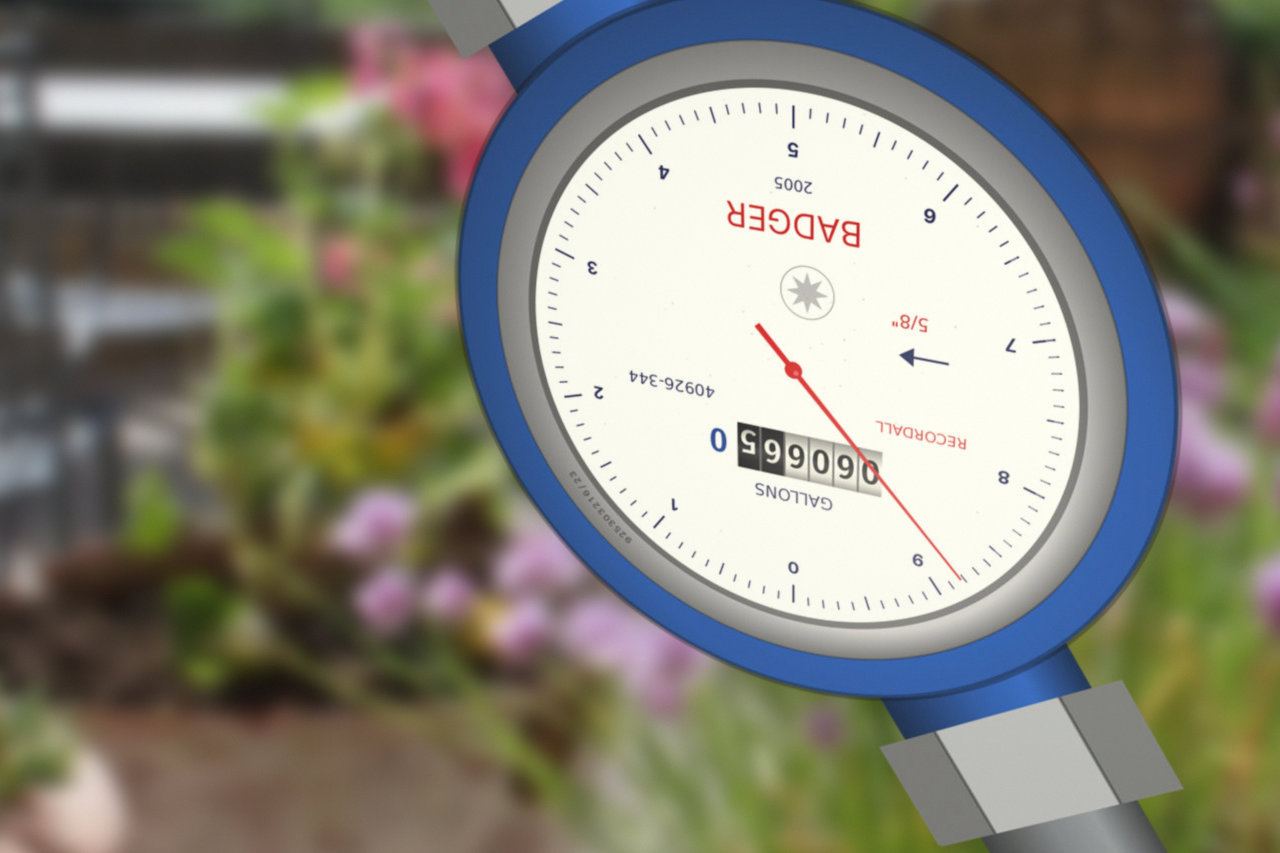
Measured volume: 606648.8 gal
